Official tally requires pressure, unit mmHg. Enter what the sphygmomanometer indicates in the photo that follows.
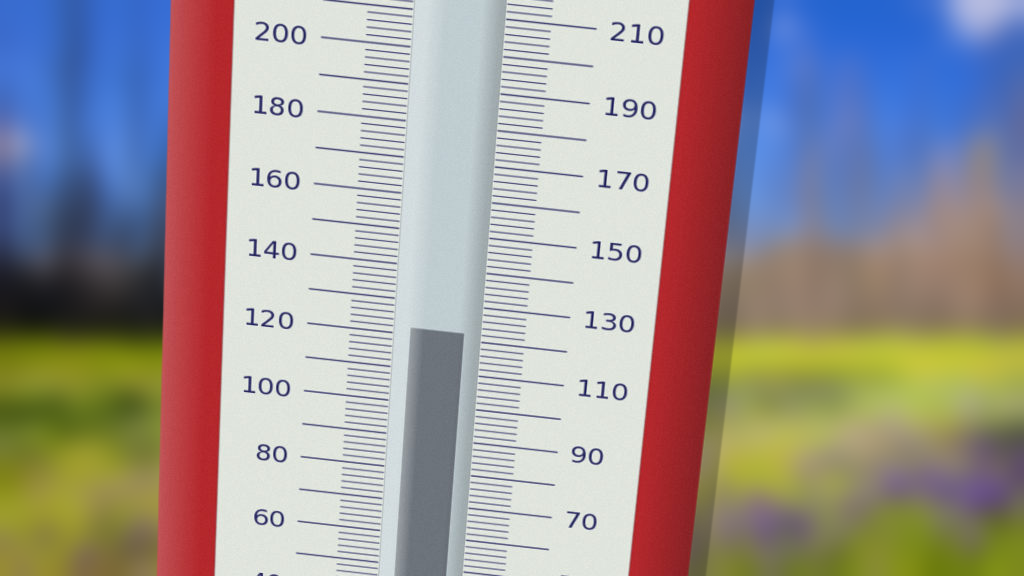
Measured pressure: 122 mmHg
